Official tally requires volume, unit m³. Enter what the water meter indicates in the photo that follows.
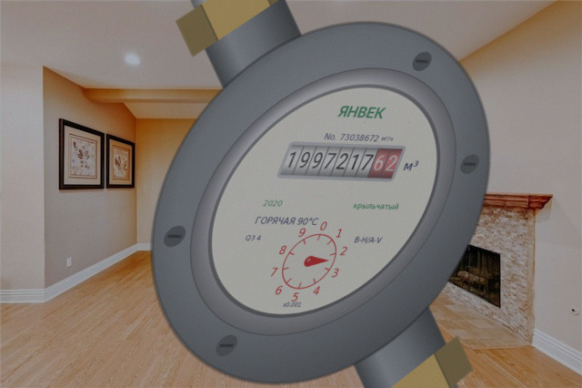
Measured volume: 1997217.622 m³
